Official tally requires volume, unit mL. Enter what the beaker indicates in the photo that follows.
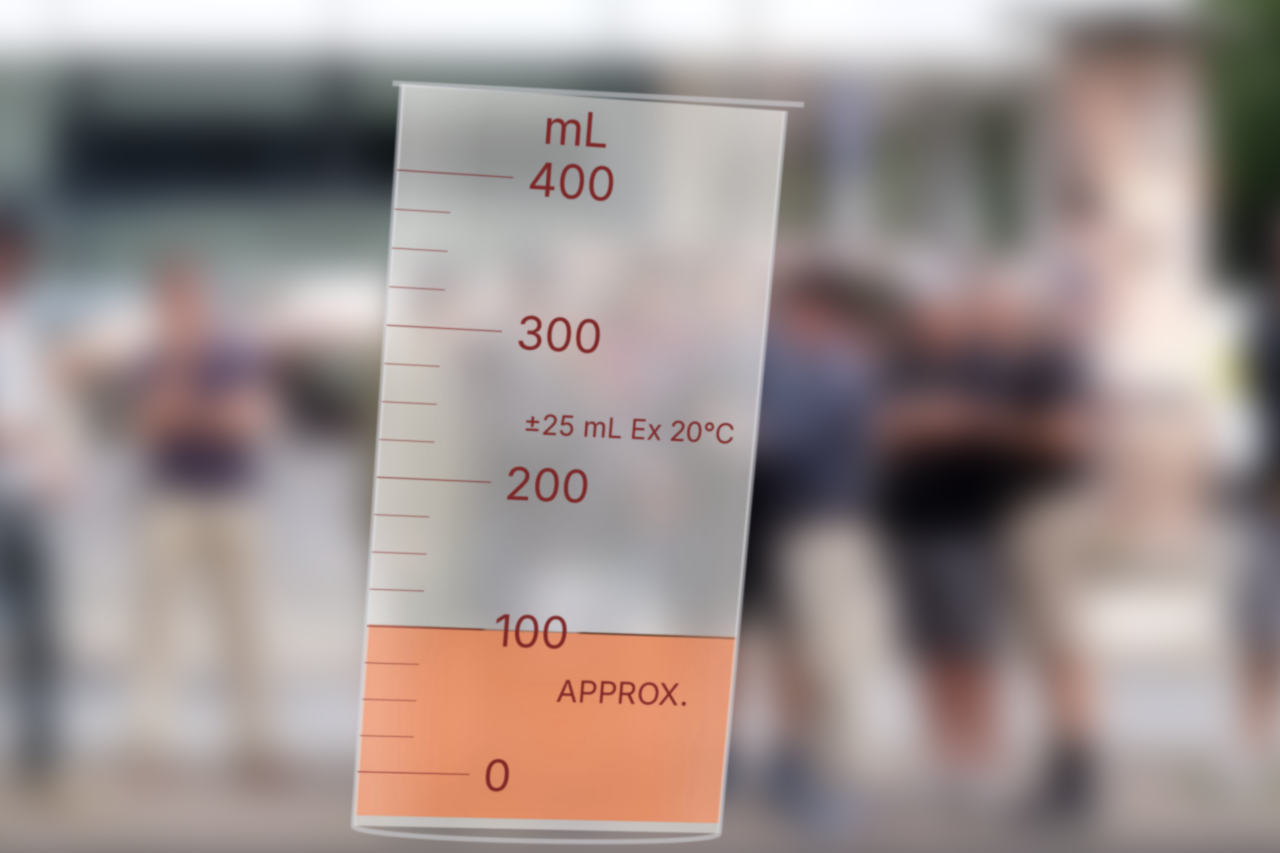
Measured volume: 100 mL
